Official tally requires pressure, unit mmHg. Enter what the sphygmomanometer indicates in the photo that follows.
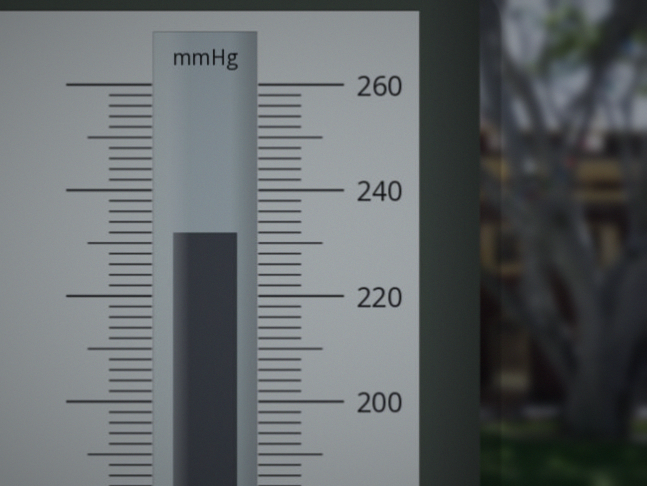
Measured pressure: 232 mmHg
